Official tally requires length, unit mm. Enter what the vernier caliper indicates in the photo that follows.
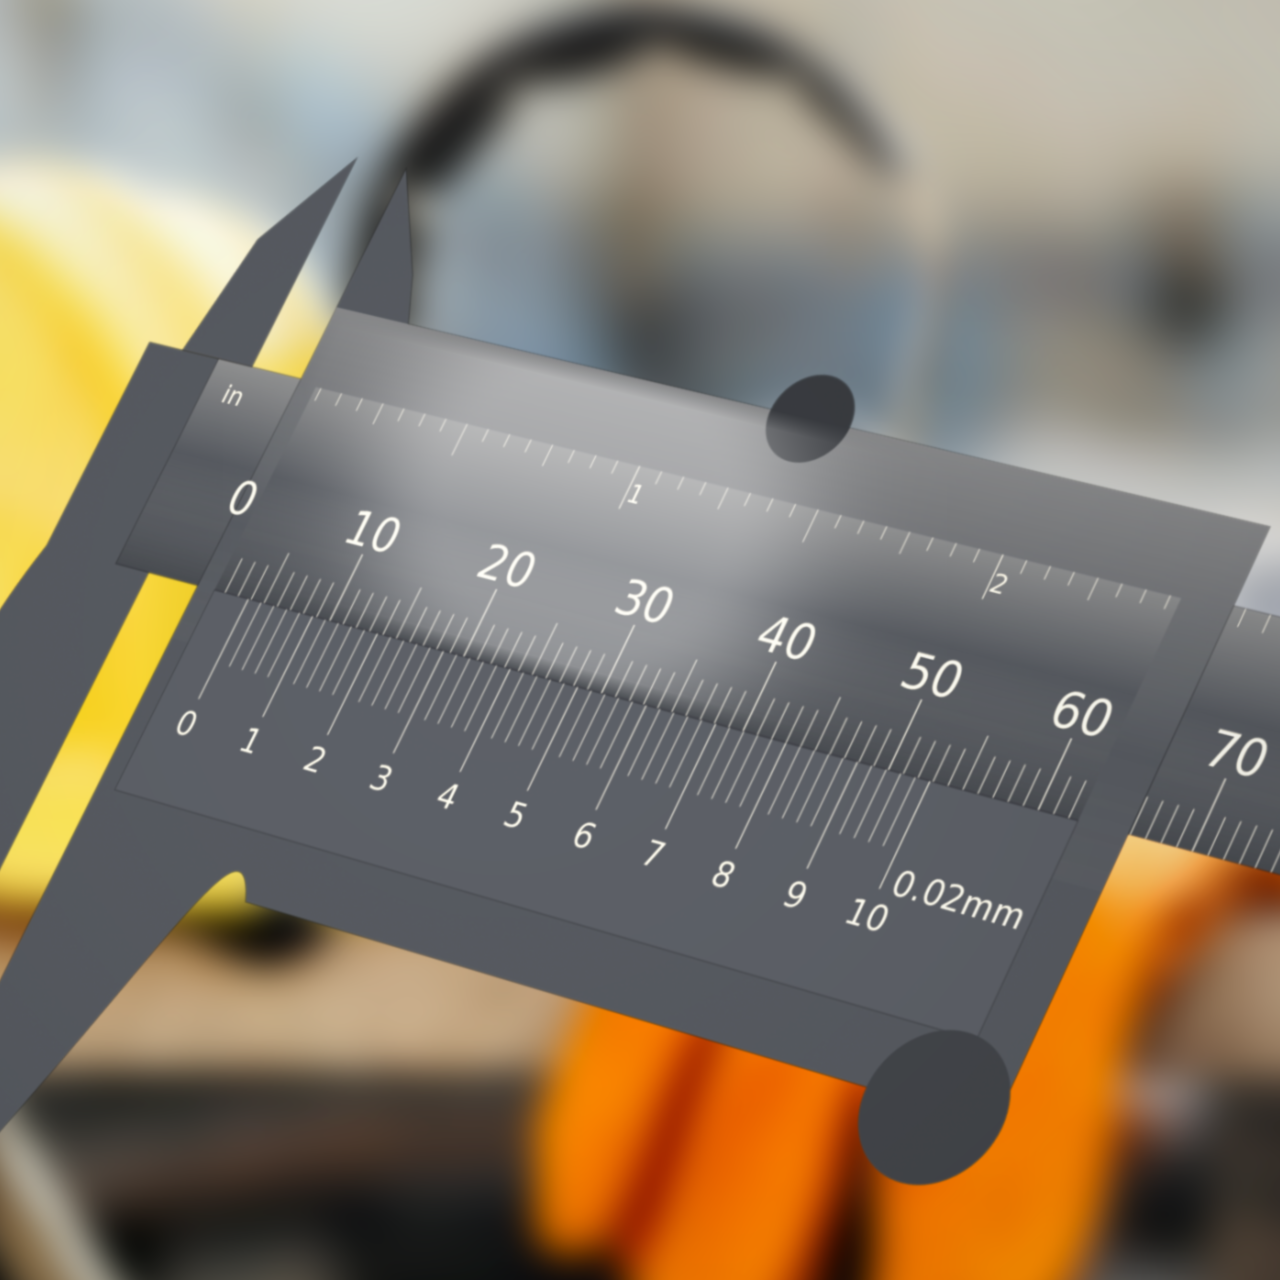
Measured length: 3.8 mm
